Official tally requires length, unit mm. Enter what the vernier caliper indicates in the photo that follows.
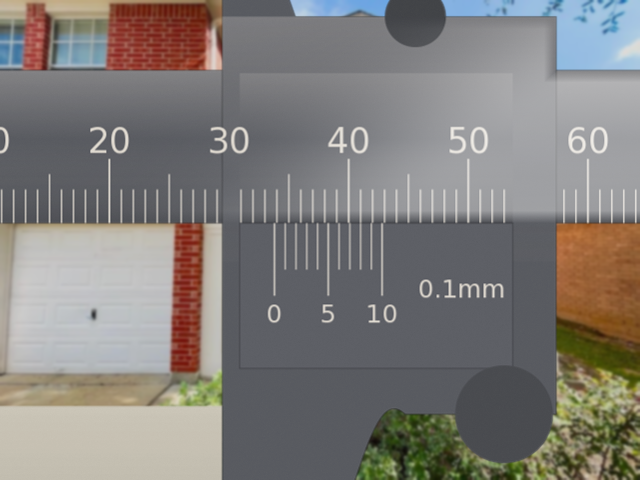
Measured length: 33.8 mm
